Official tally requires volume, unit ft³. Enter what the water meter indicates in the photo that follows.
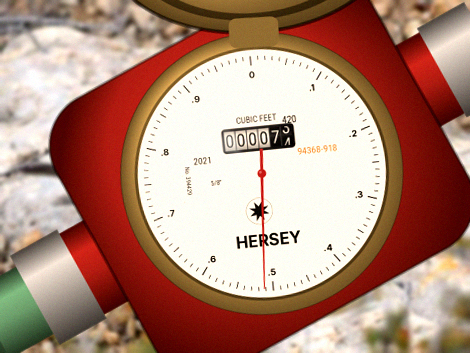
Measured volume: 73.51 ft³
